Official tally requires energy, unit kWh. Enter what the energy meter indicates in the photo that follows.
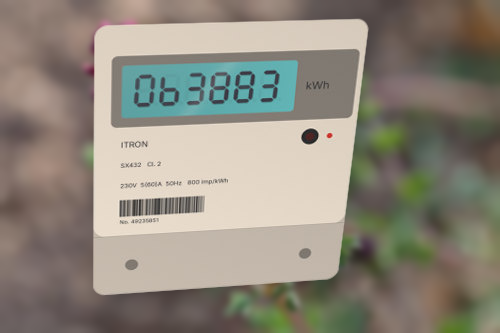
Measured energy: 63883 kWh
